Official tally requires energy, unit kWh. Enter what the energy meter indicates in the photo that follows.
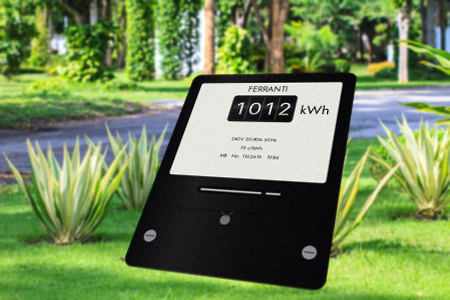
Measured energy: 1012 kWh
